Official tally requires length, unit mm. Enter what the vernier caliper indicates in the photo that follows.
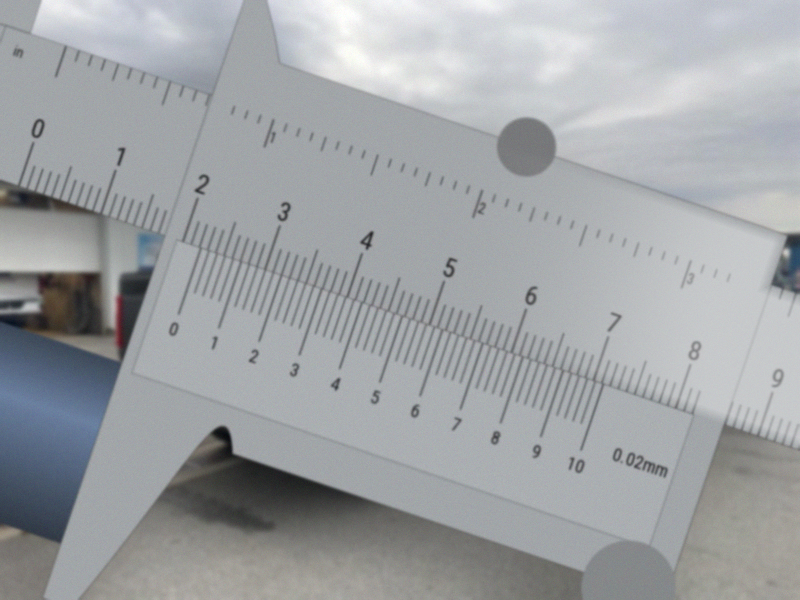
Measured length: 22.2 mm
